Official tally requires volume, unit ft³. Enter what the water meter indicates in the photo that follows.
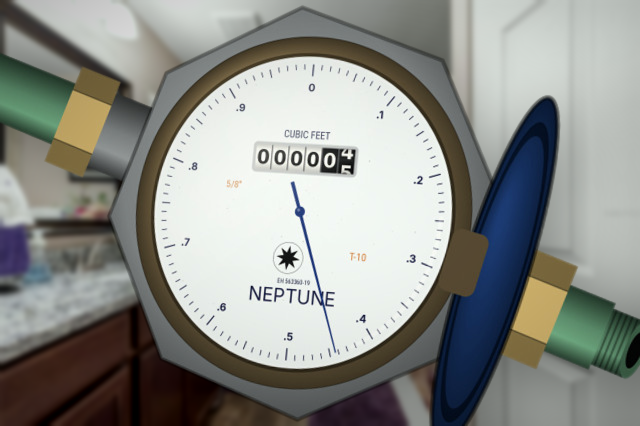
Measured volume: 4.44 ft³
